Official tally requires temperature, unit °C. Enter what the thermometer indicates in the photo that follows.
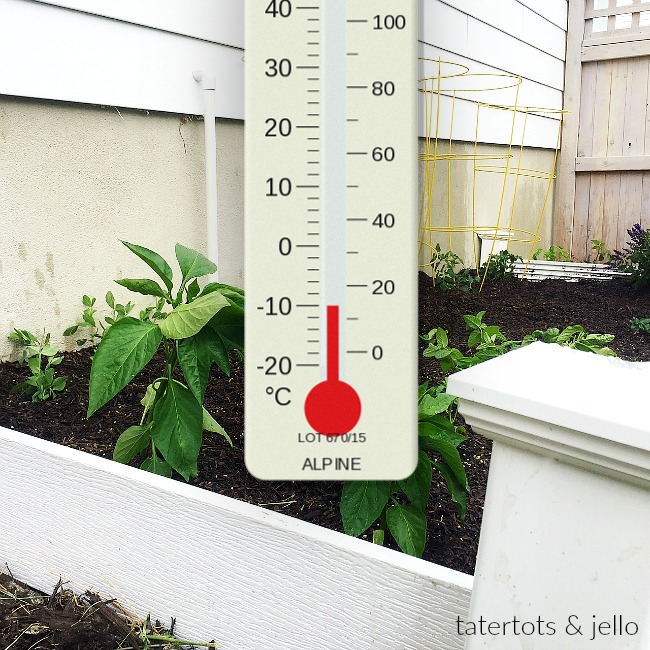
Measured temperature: -10 °C
